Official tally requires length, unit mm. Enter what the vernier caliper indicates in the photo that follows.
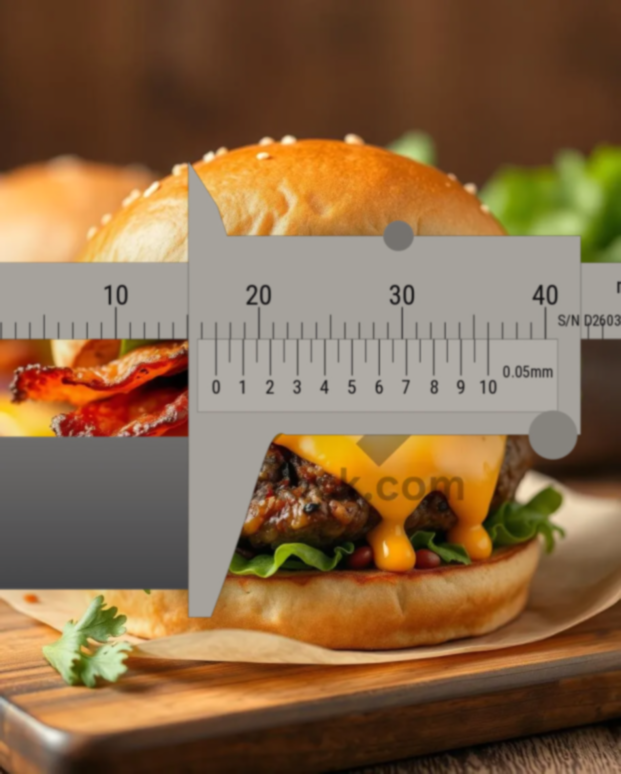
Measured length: 17.0 mm
